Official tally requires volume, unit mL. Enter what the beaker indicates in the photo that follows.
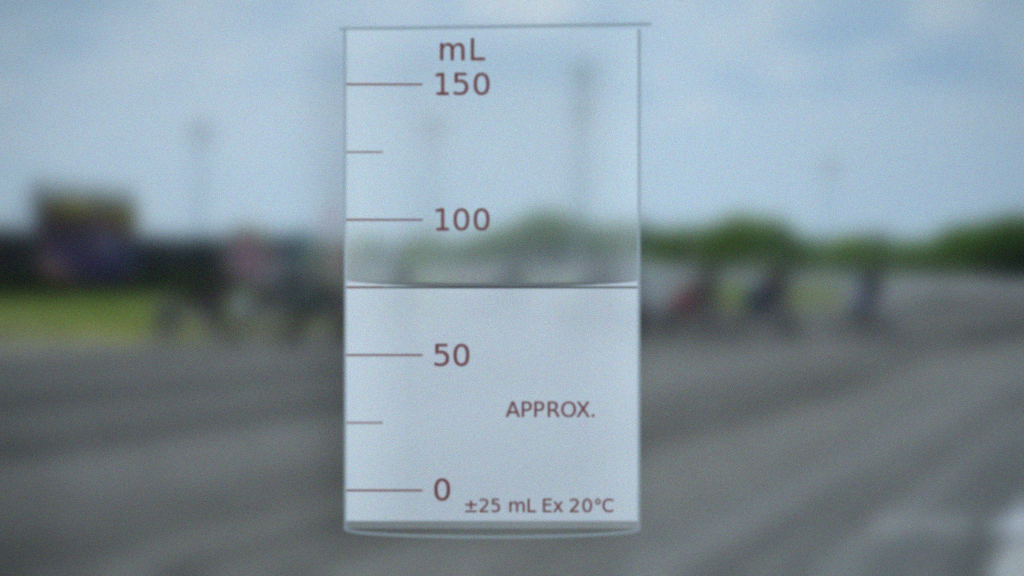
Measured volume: 75 mL
